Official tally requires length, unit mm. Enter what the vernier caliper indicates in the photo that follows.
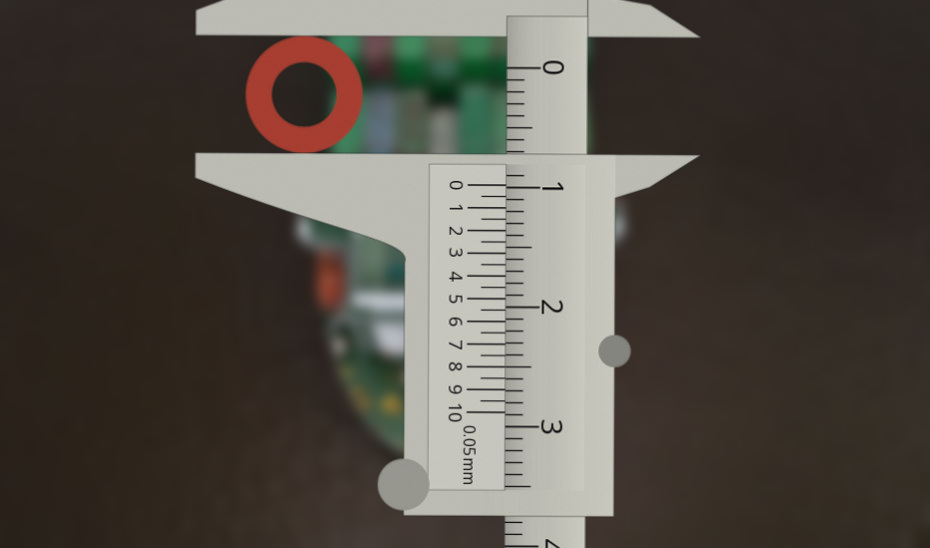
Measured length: 9.8 mm
